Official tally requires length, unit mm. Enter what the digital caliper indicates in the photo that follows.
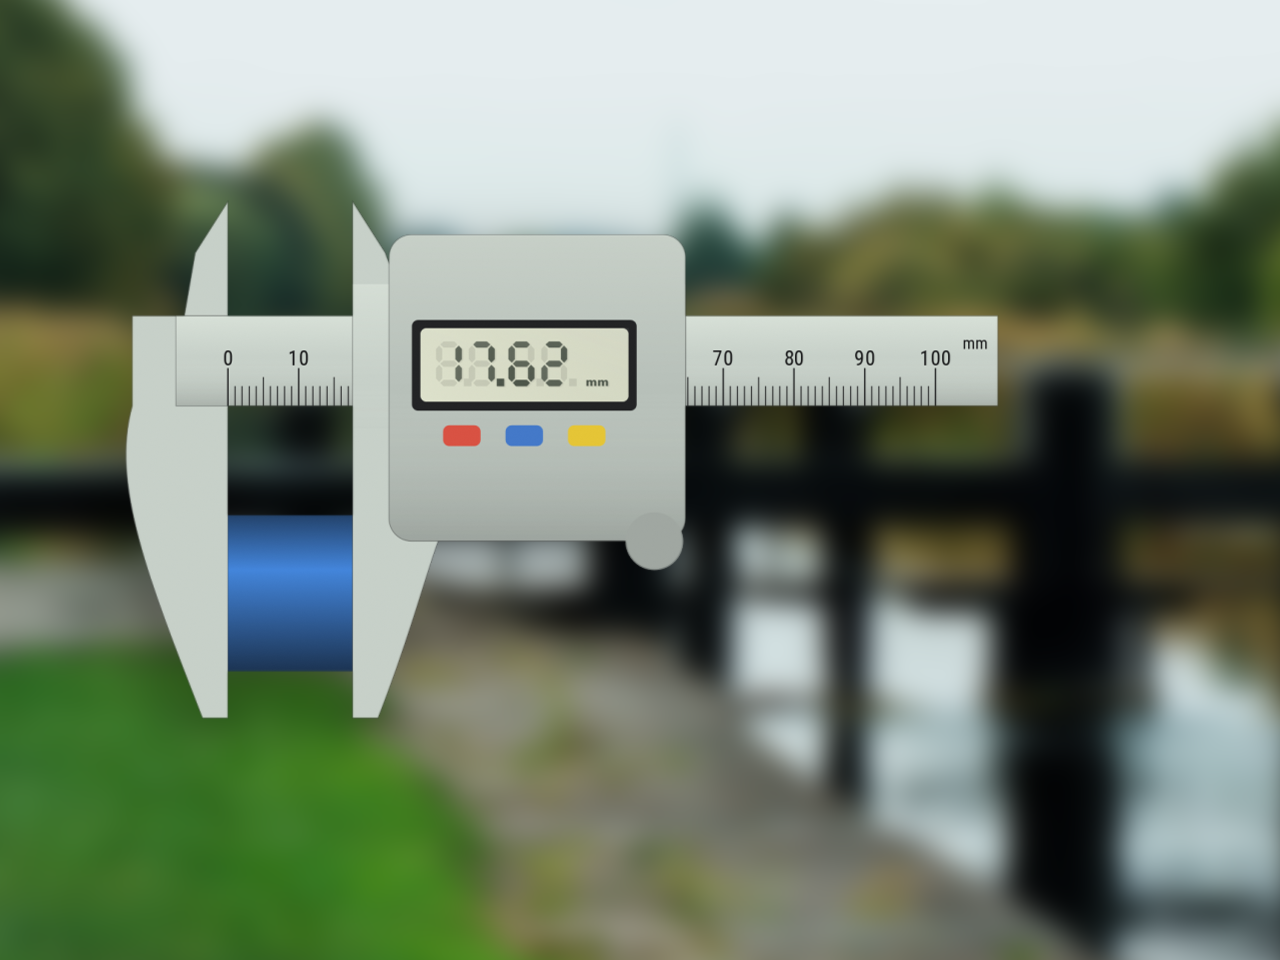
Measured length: 17.62 mm
